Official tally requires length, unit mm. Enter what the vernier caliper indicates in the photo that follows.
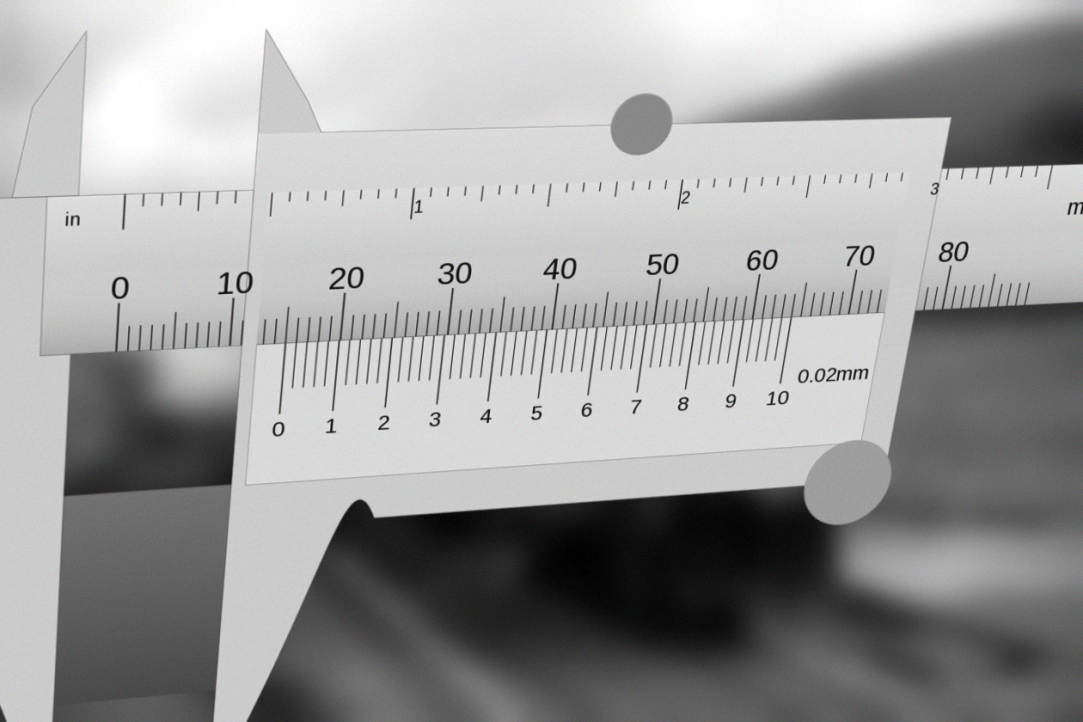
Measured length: 15.0 mm
